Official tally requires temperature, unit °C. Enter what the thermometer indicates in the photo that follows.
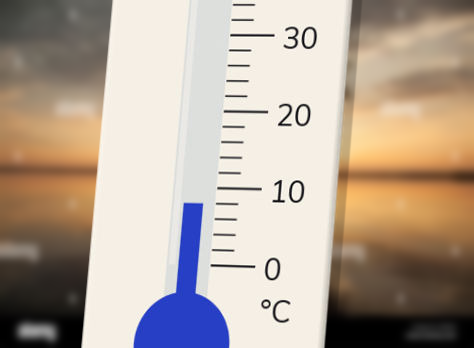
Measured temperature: 8 °C
